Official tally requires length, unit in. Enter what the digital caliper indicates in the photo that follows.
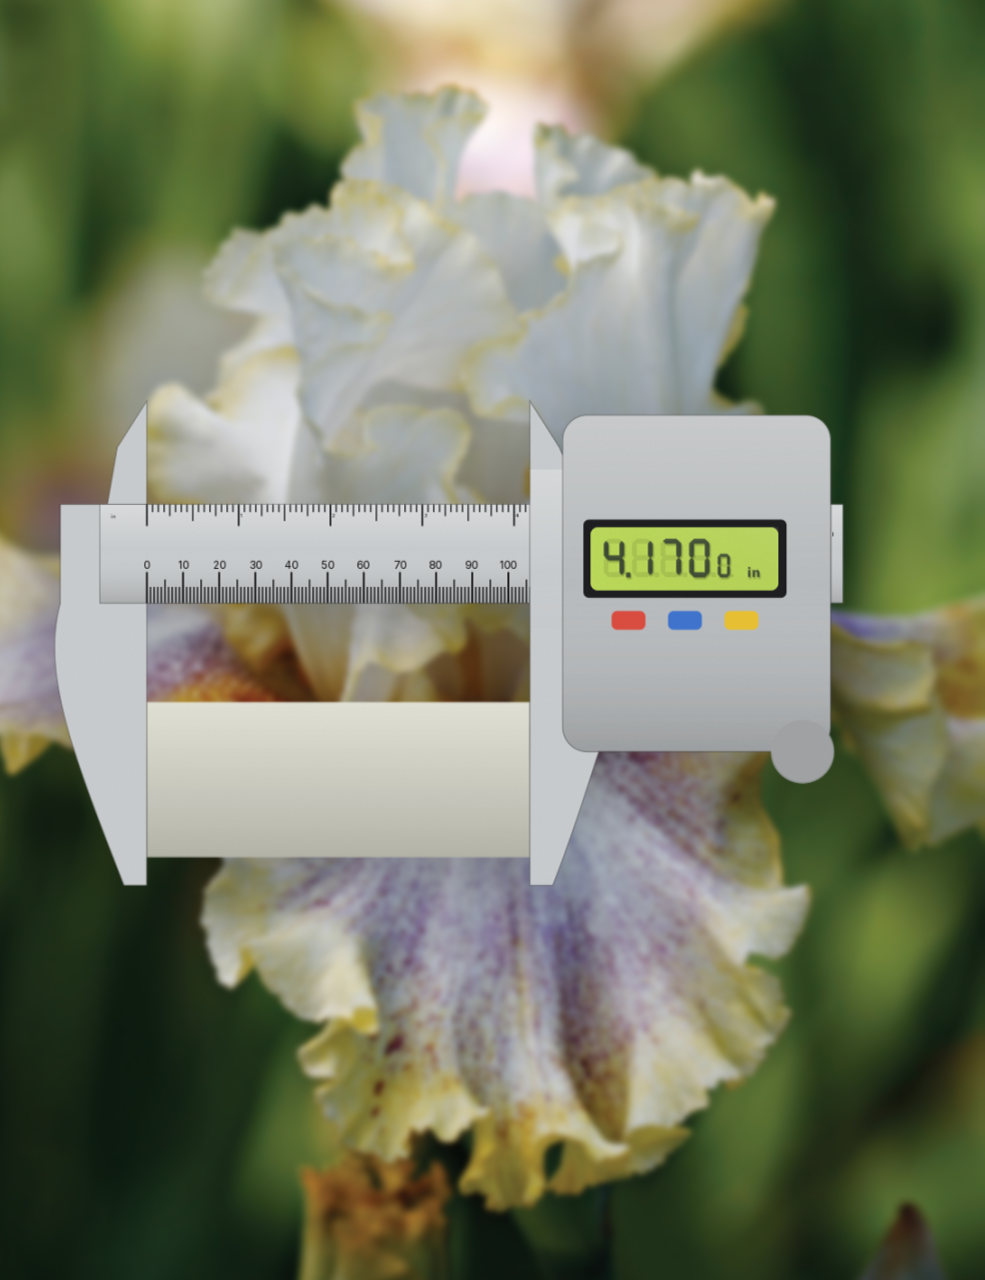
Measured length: 4.1700 in
